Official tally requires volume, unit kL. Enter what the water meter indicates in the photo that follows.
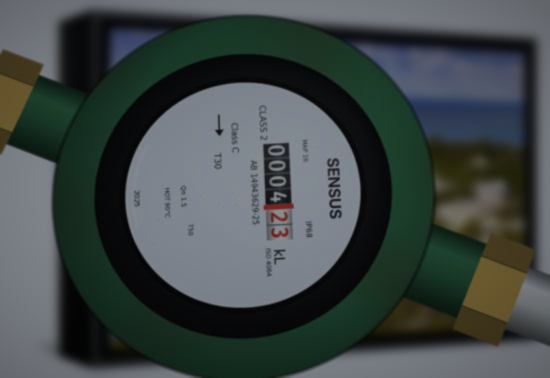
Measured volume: 4.23 kL
